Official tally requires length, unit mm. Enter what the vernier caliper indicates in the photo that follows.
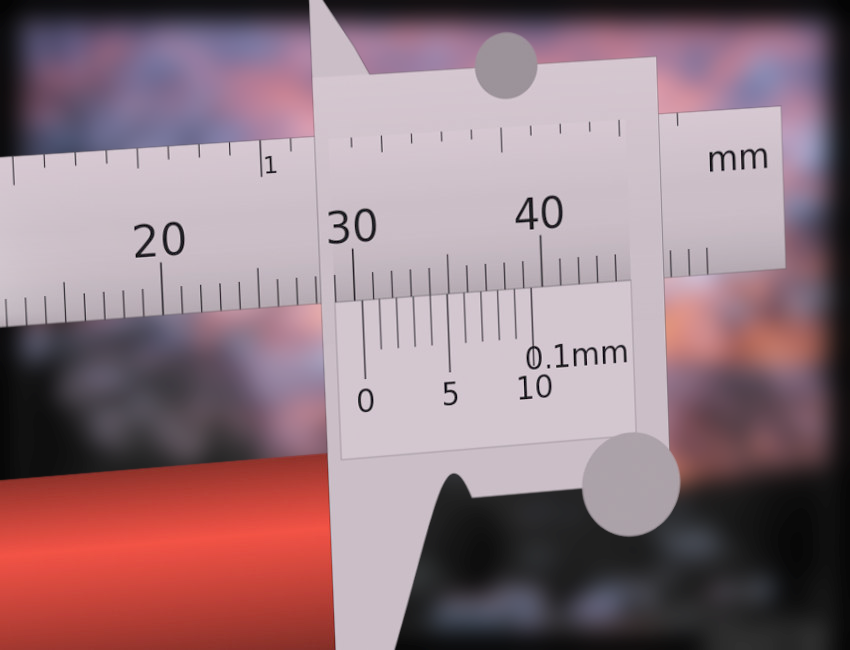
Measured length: 30.4 mm
